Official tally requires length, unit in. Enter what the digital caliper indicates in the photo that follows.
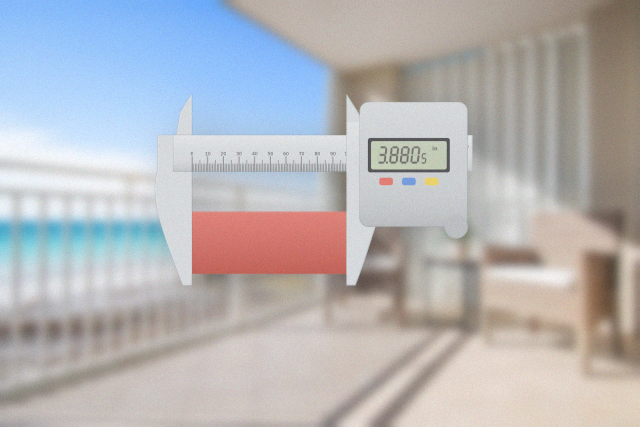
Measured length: 3.8805 in
